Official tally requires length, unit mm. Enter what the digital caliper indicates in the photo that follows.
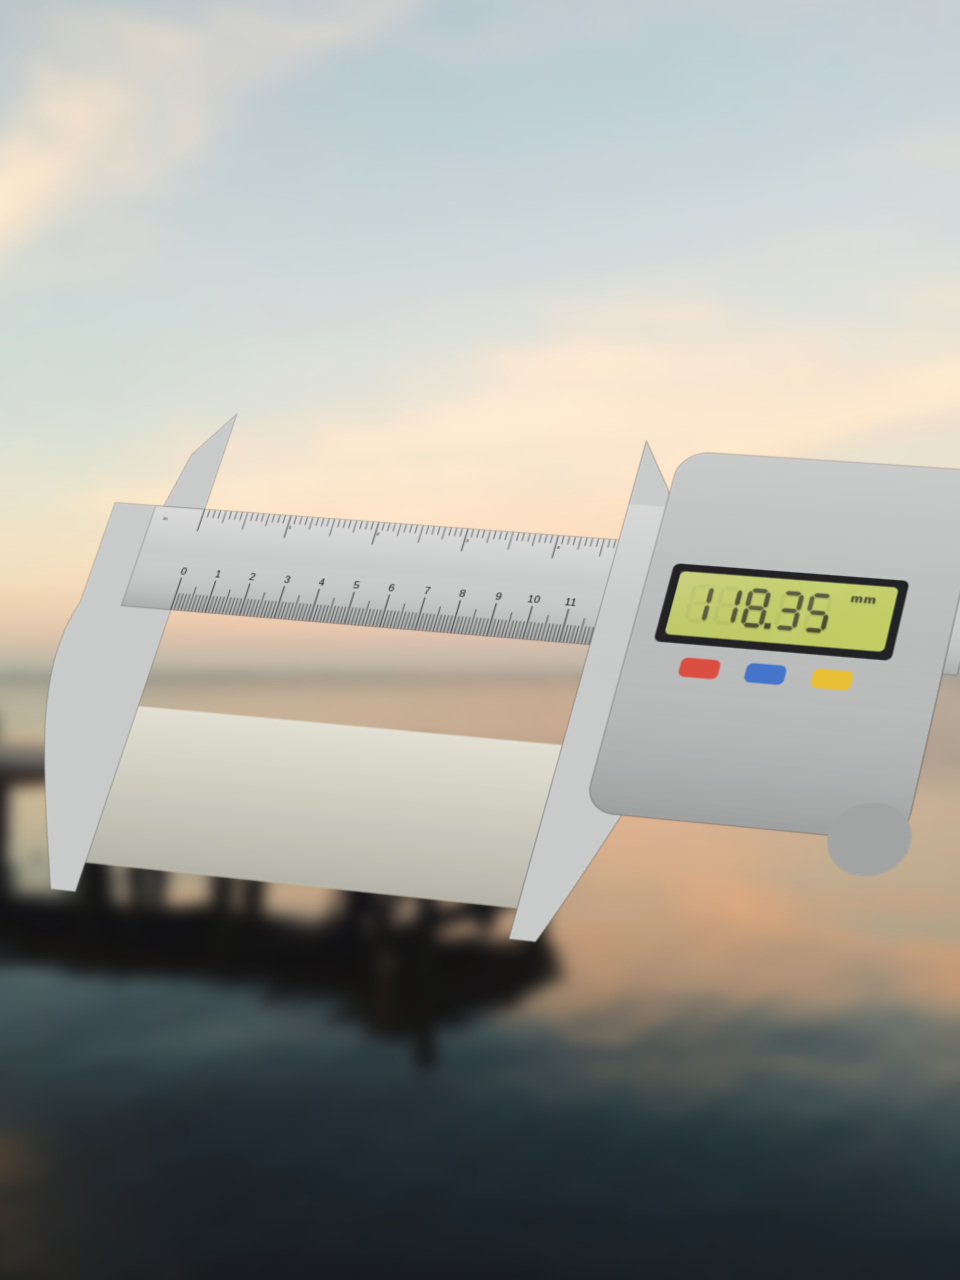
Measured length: 118.35 mm
